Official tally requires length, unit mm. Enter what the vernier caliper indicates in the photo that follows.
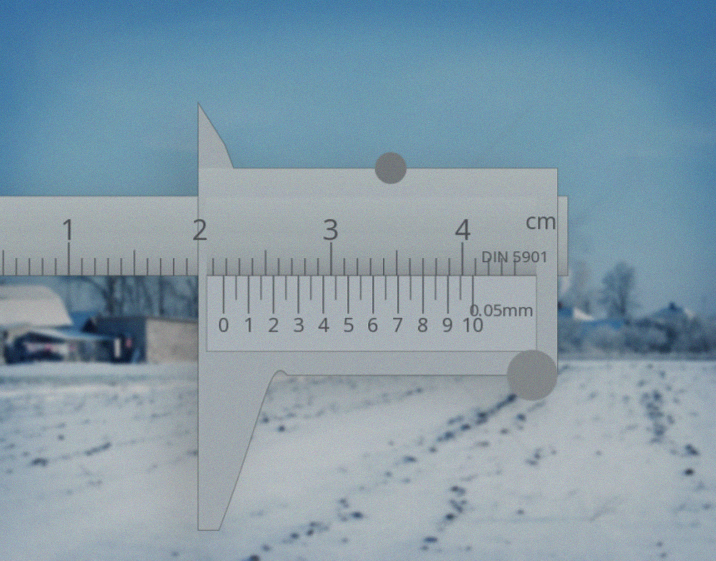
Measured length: 21.8 mm
